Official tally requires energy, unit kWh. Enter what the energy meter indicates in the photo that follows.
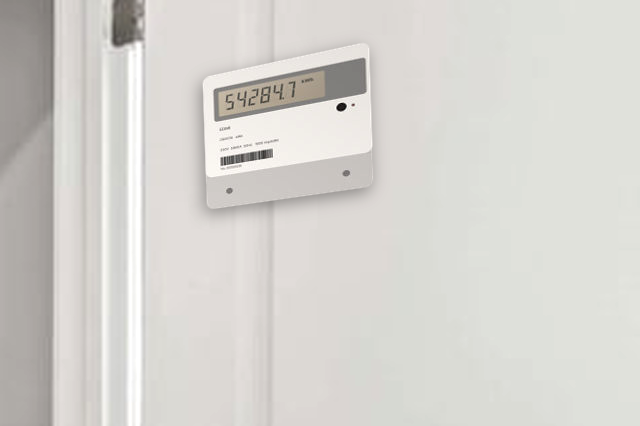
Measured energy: 54284.7 kWh
